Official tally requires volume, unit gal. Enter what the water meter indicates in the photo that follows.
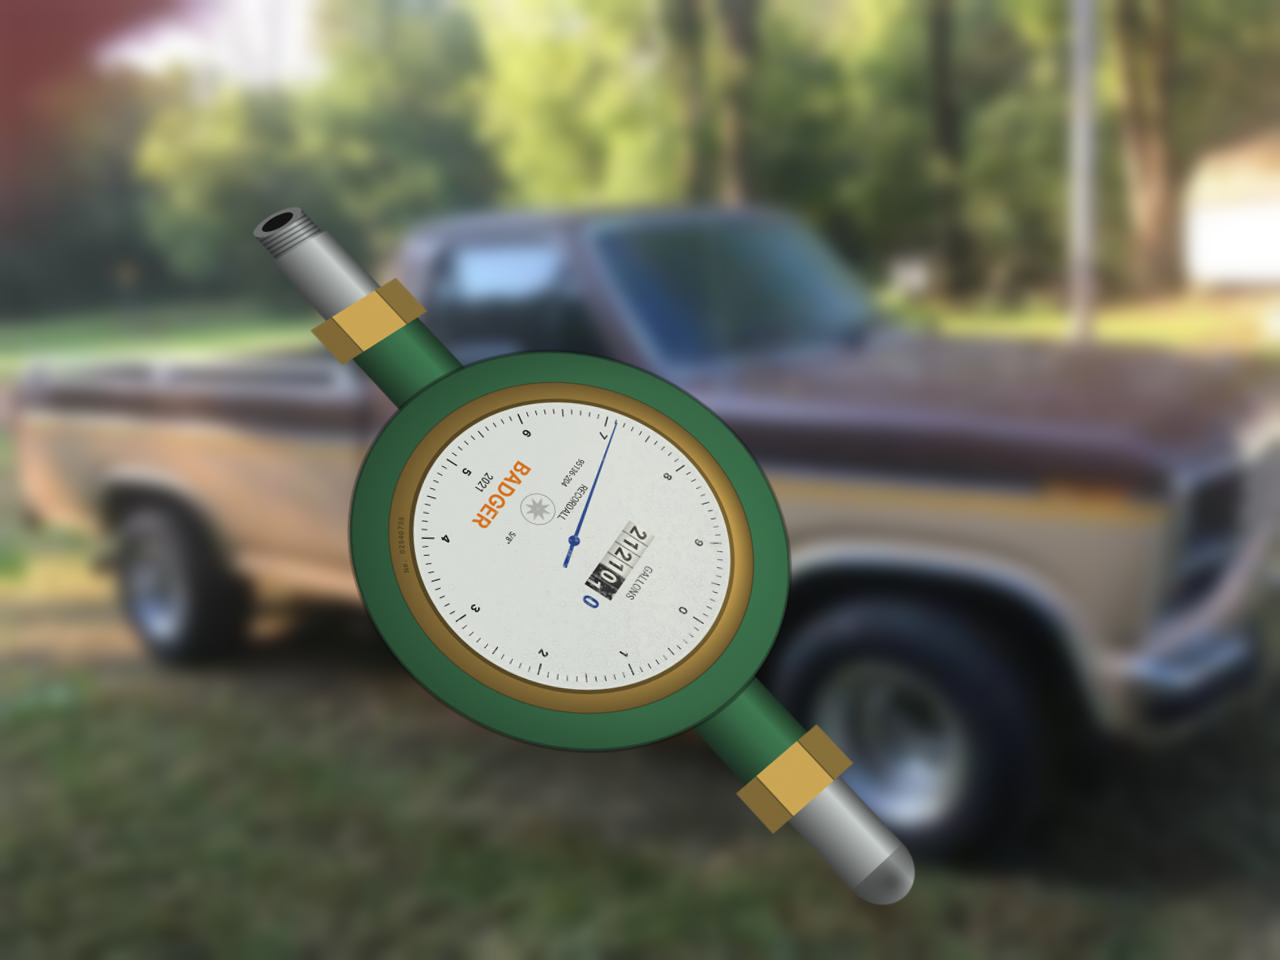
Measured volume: 2121007.1 gal
